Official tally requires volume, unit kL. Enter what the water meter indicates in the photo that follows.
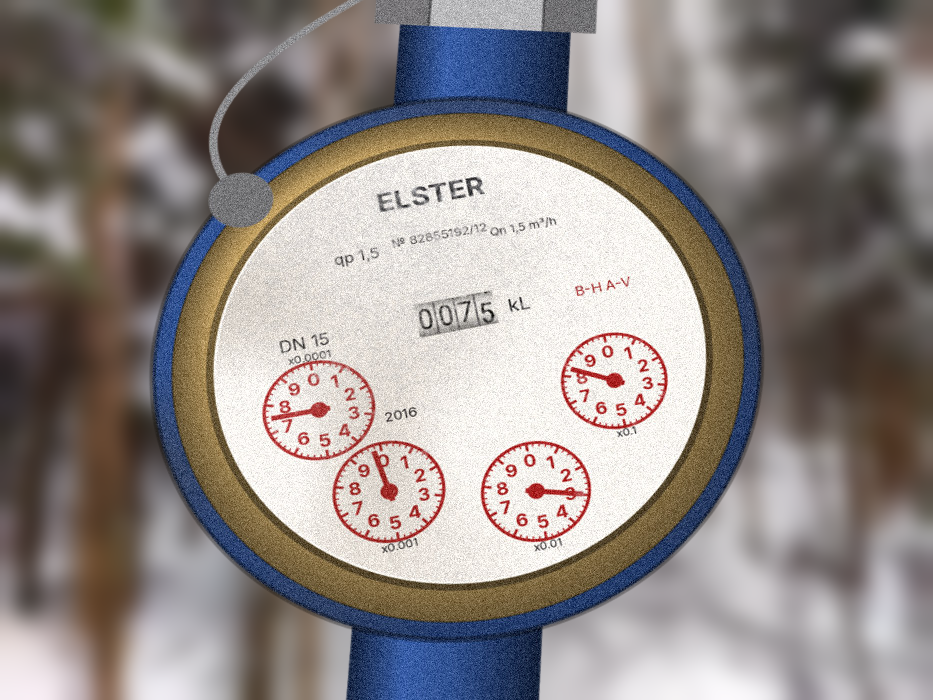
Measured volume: 74.8297 kL
